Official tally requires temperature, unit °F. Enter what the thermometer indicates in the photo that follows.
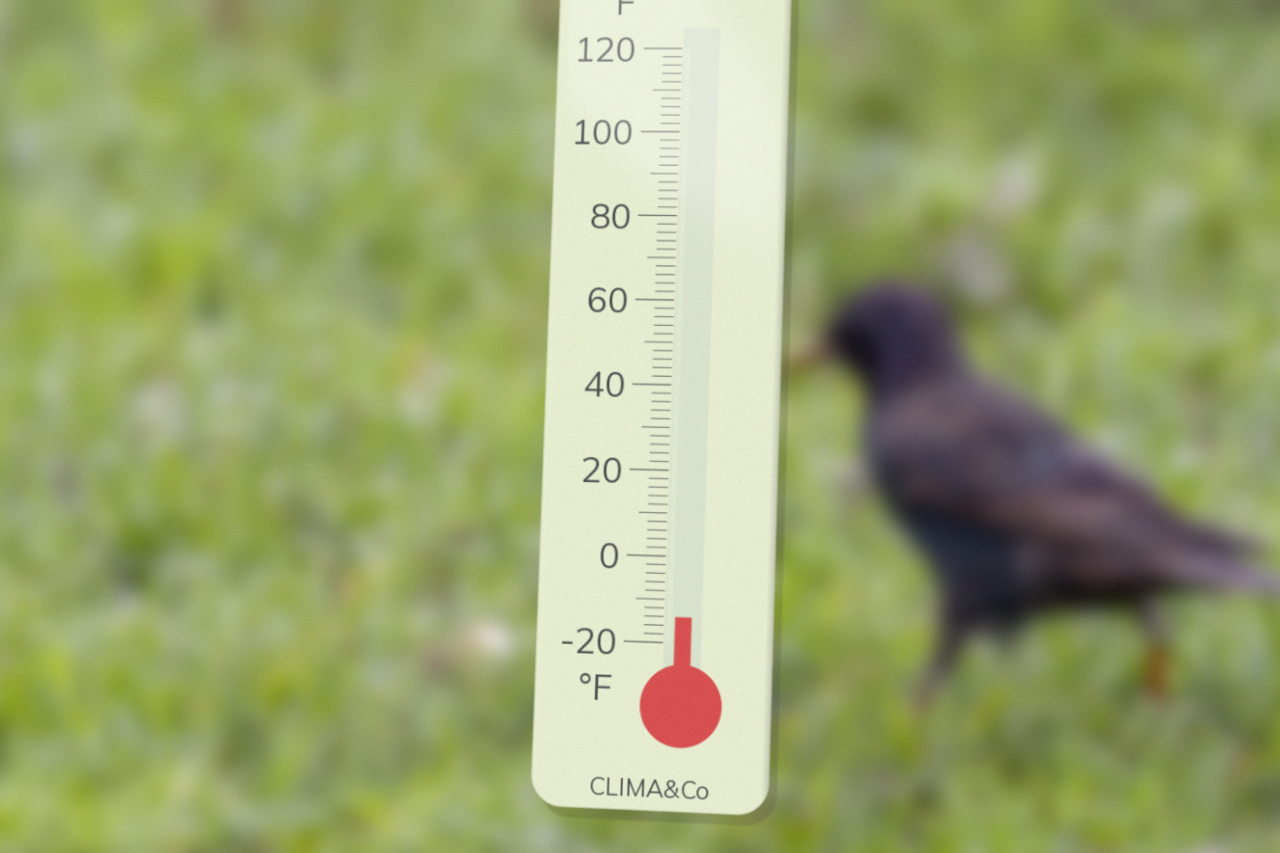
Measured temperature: -14 °F
